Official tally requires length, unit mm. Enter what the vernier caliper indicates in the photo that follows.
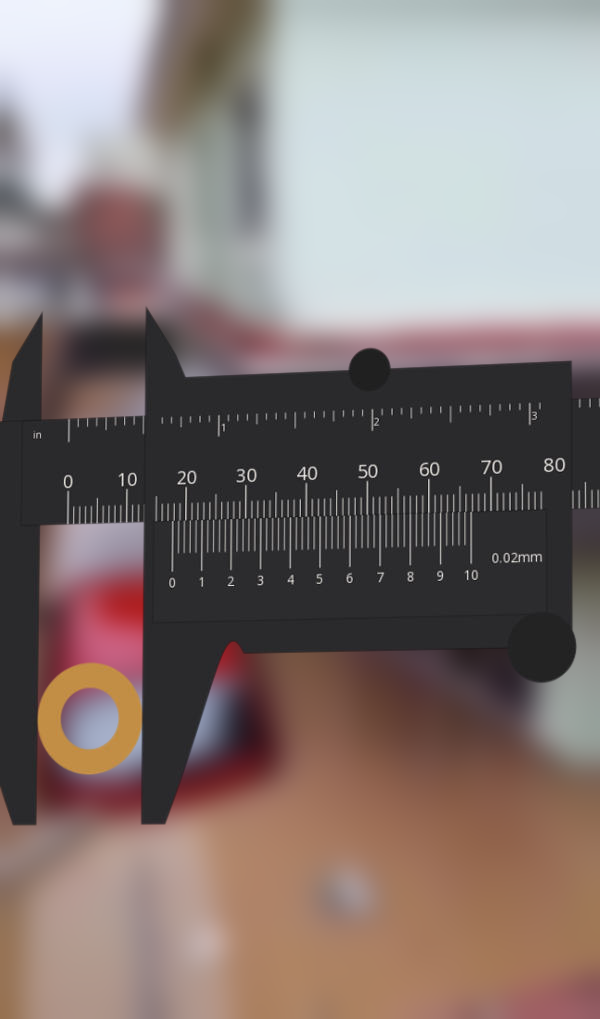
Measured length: 17.8 mm
